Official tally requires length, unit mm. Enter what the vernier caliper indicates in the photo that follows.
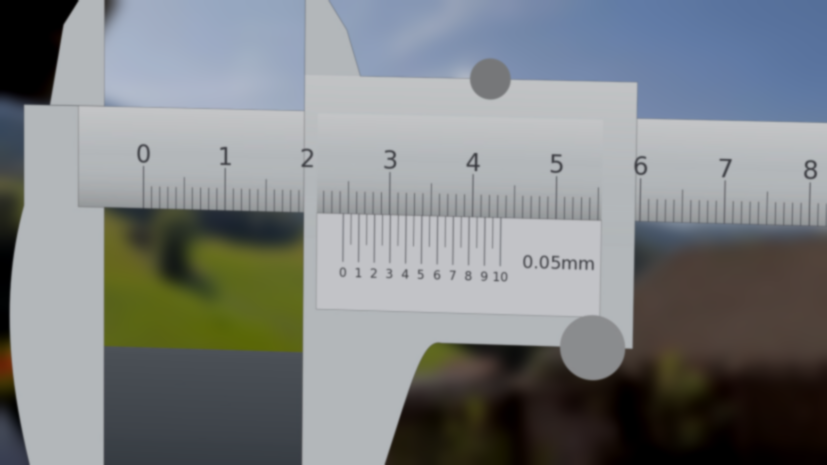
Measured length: 24.4 mm
